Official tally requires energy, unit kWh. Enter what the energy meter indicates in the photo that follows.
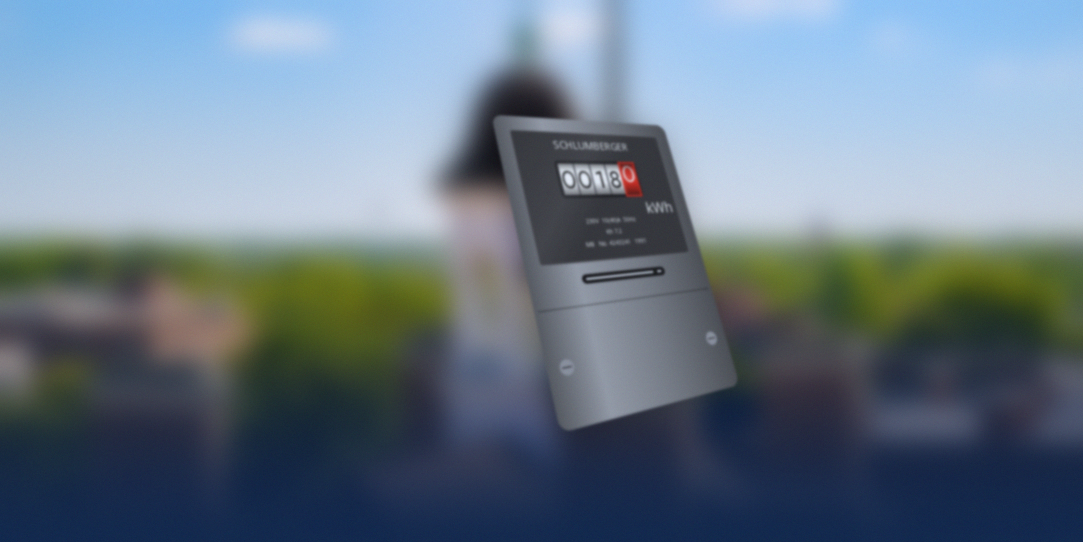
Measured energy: 18.0 kWh
